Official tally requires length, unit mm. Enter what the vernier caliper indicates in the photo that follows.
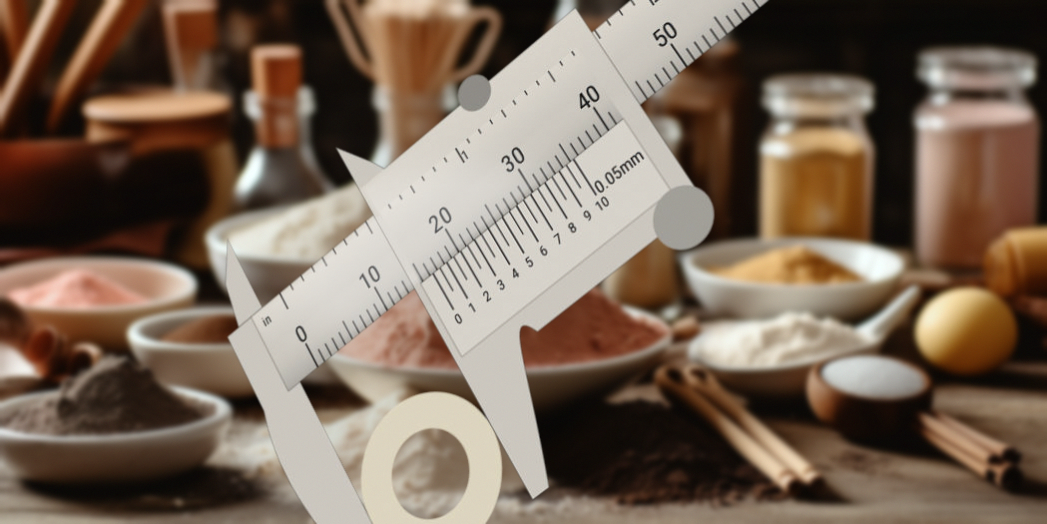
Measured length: 16.4 mm
